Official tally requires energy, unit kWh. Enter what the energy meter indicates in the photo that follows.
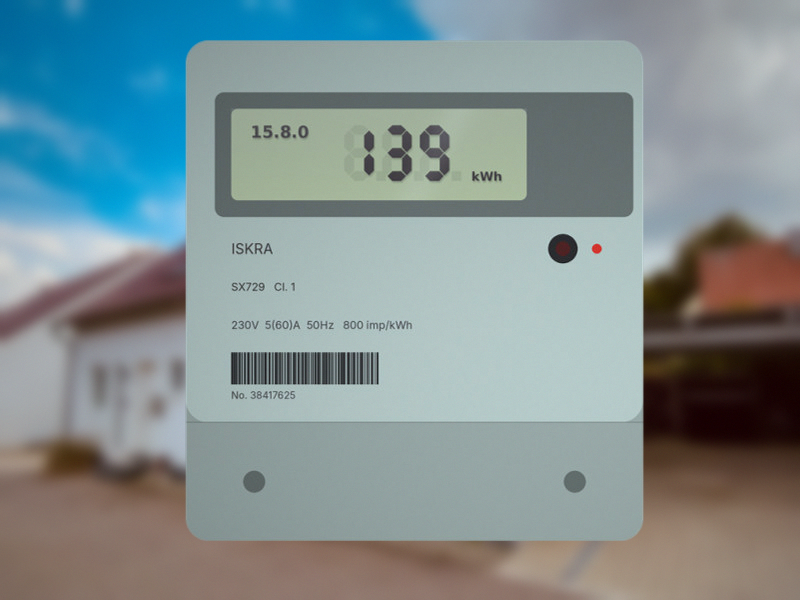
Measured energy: 139 kWh
